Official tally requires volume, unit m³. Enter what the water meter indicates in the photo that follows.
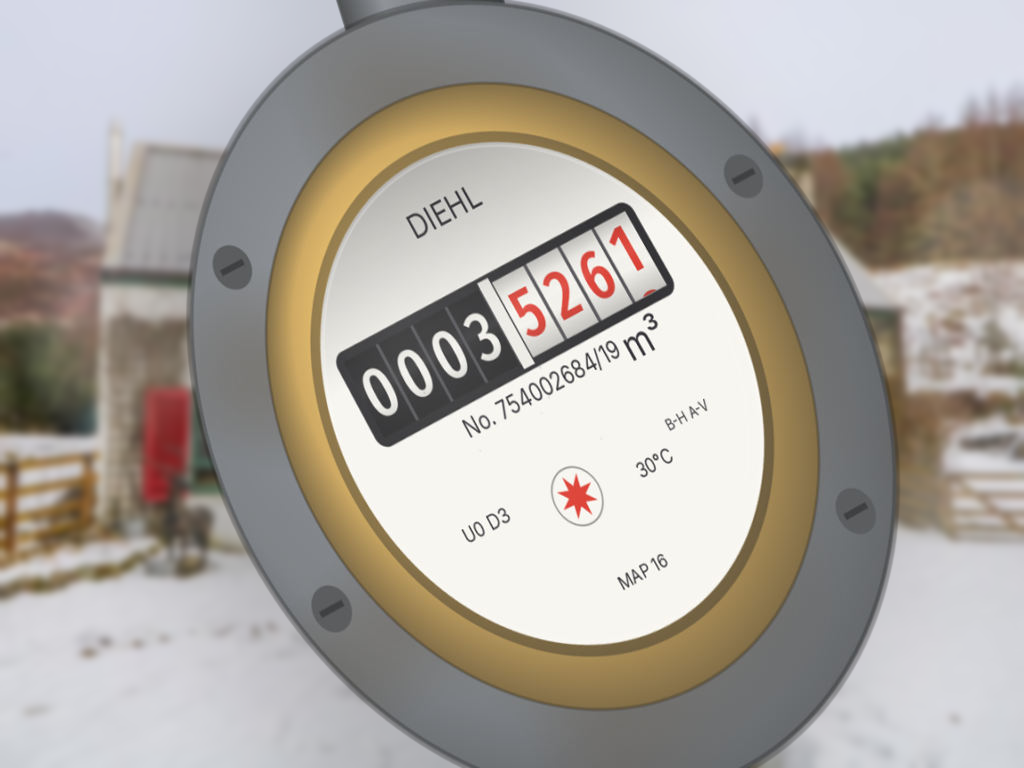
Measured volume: 3.5261 m³
